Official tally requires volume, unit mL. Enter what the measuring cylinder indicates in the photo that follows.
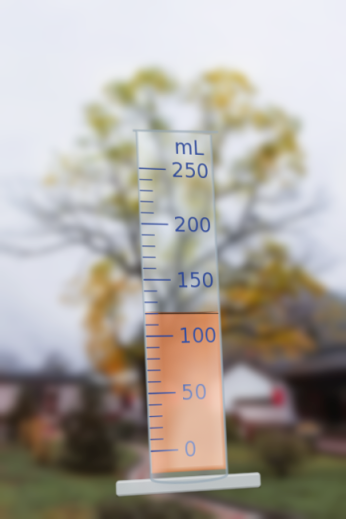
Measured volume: 120 mL
